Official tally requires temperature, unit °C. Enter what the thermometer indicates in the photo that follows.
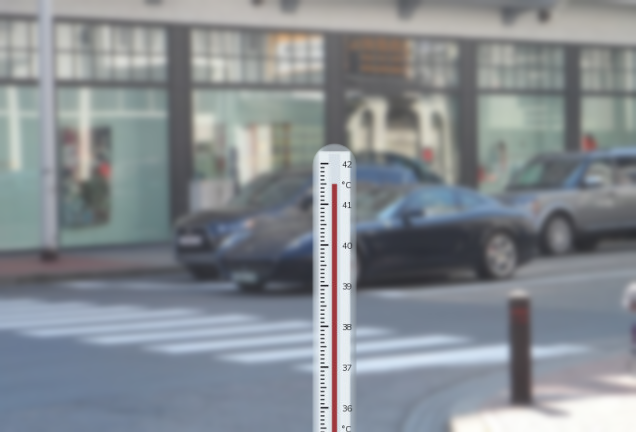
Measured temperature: 41.5 °C
